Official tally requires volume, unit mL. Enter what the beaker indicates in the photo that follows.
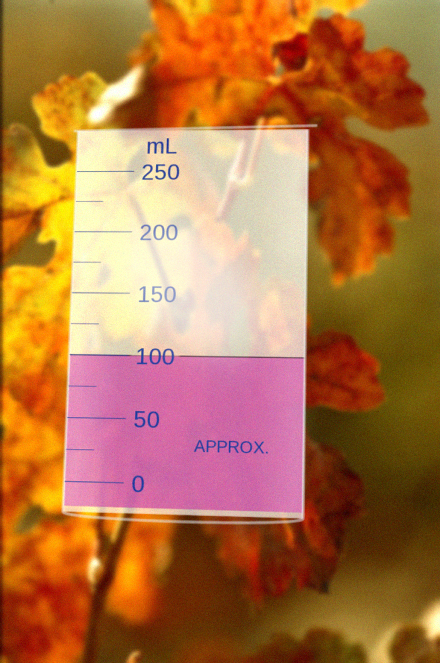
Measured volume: 100 mL
